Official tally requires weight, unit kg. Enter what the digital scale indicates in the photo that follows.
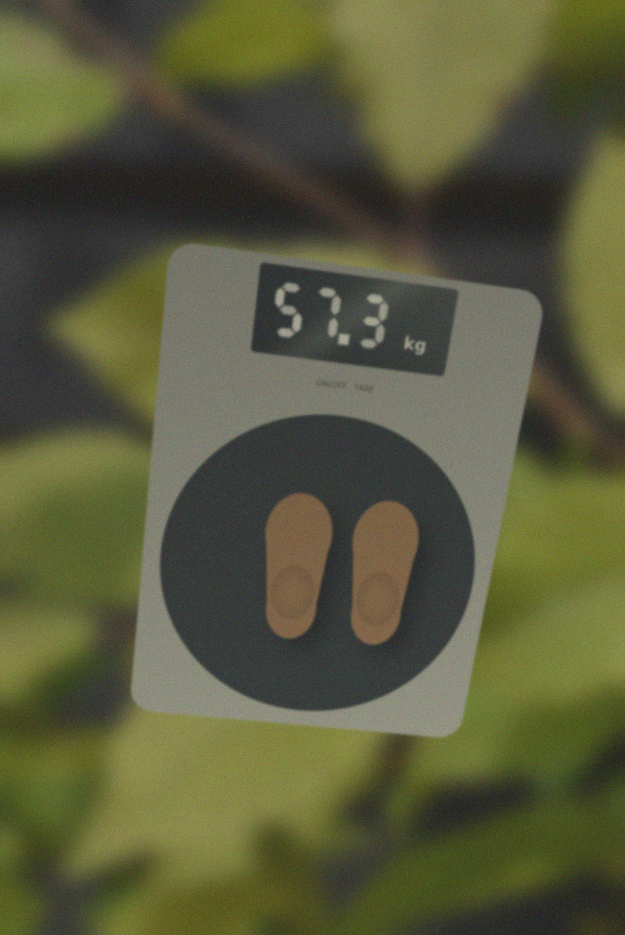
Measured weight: 57.3 kg
